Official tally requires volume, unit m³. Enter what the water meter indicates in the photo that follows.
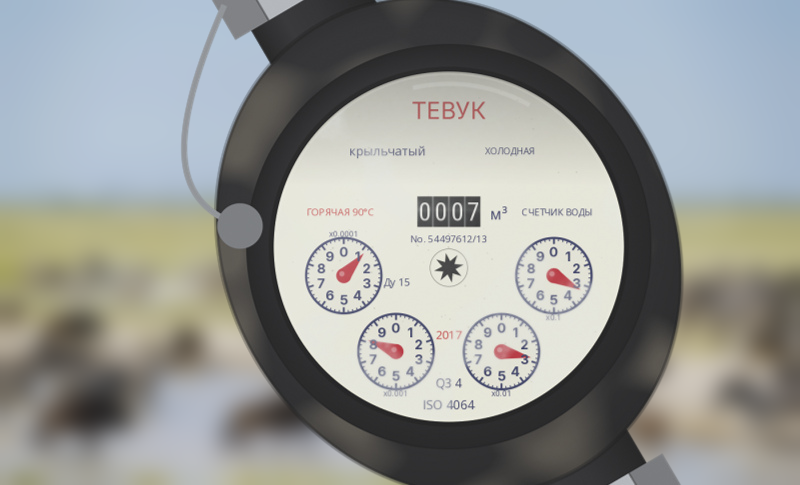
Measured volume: 7.3281 m³
